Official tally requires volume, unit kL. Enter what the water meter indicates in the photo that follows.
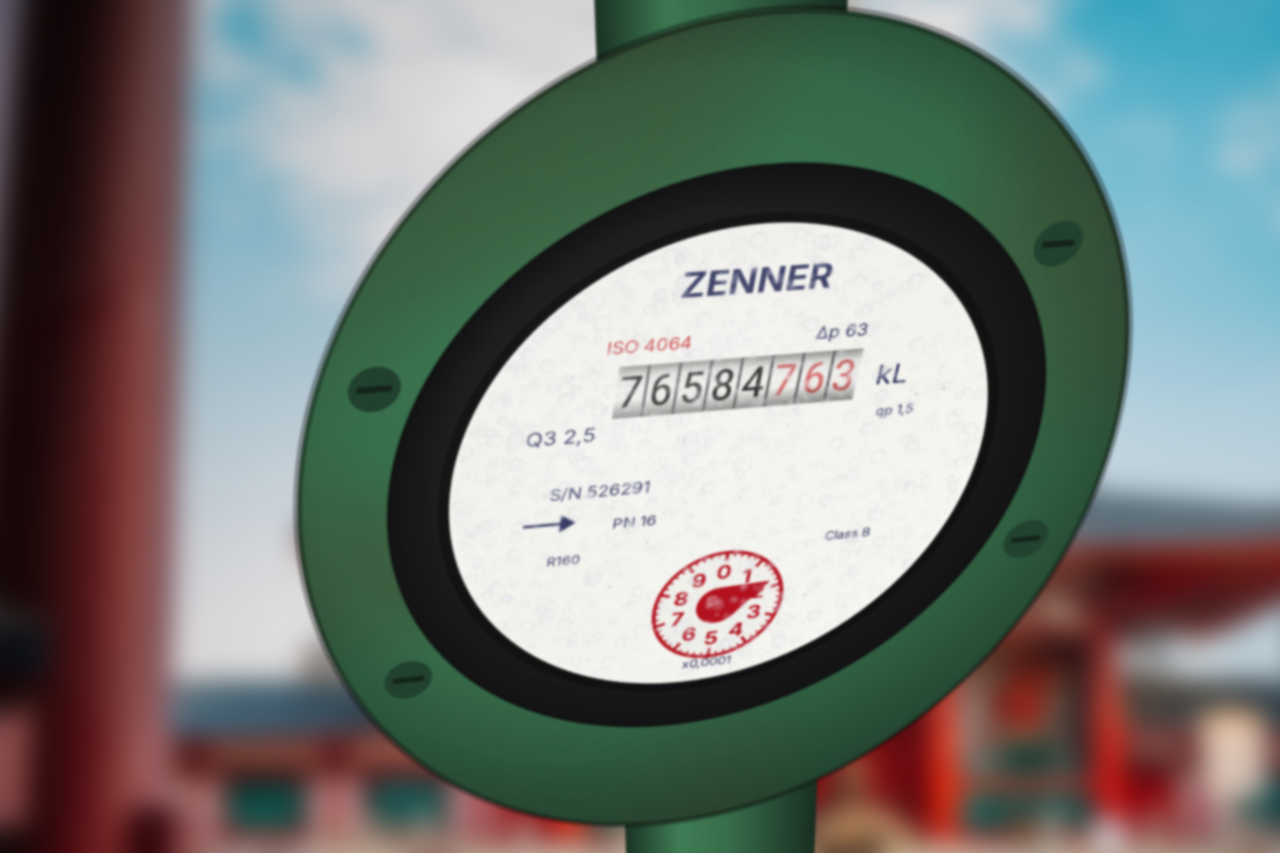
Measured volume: 76584.7631 kL
